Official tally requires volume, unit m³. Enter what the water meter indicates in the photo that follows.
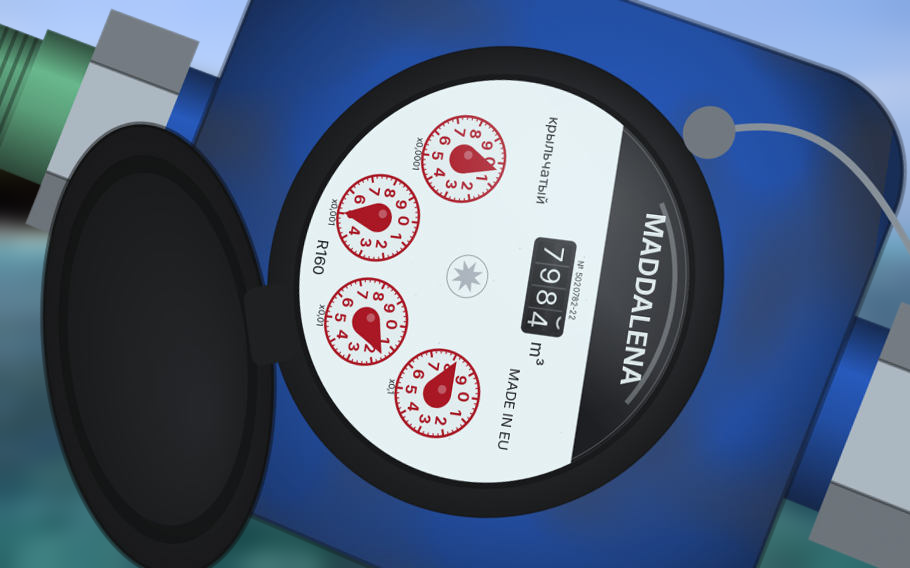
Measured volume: 7983.8150 m³
